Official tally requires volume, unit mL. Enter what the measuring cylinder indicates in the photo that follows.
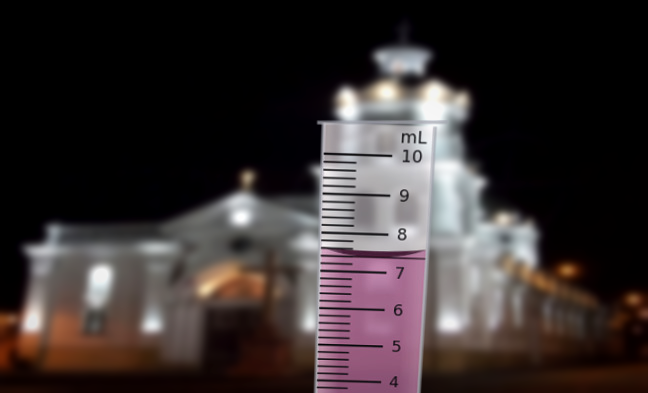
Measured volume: 7.4 mL
